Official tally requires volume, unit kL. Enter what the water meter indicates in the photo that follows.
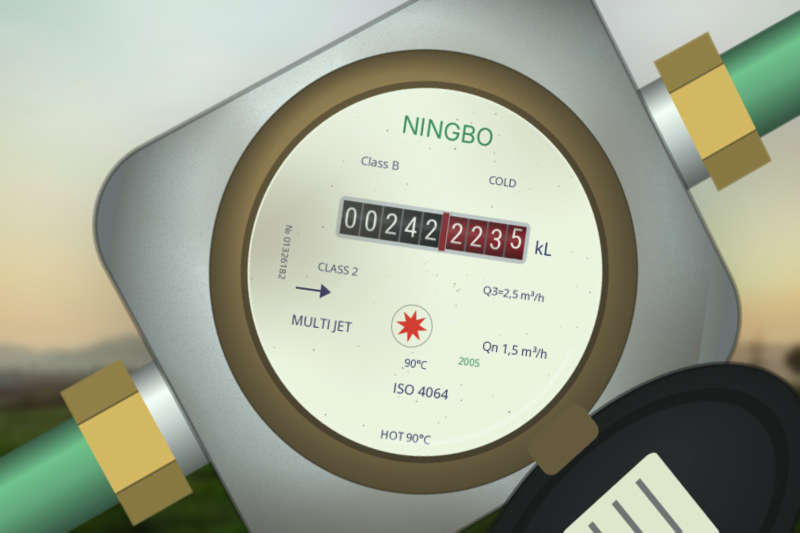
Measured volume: 242.2235 kL
